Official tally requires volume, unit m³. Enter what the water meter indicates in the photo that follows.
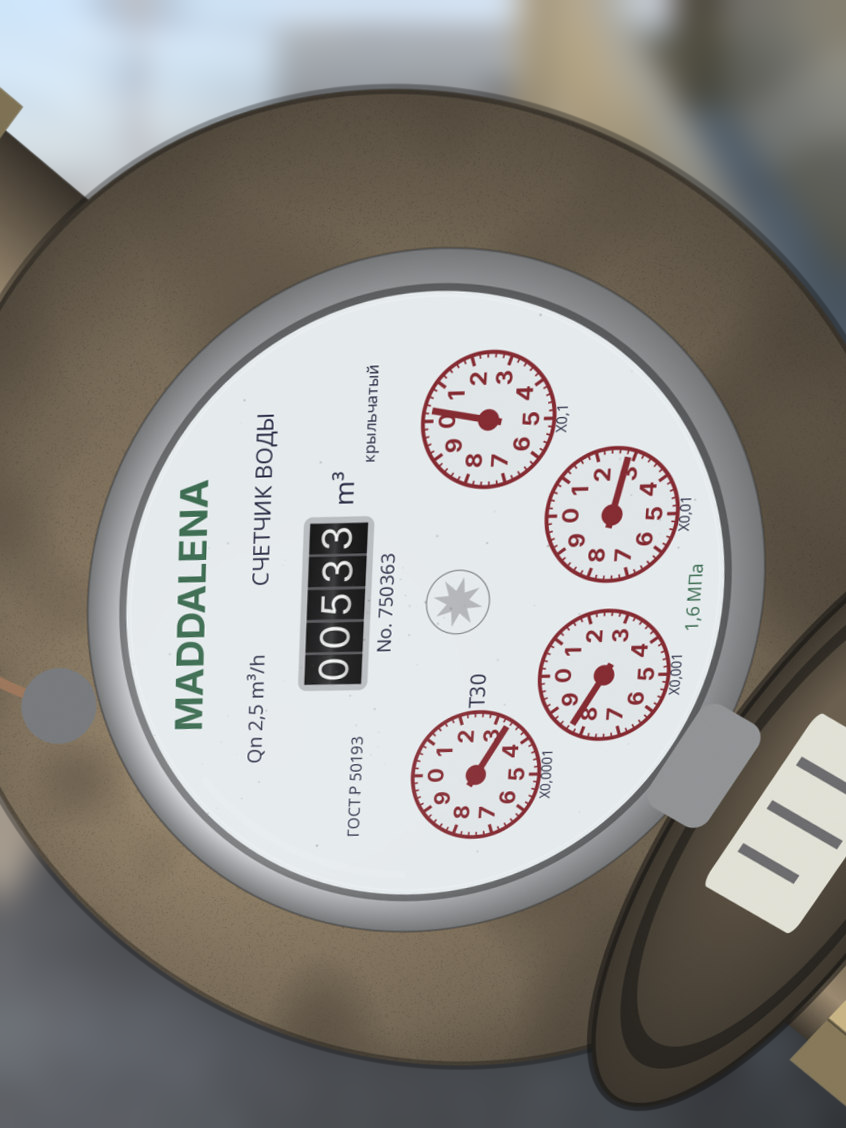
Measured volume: 533.0283 m³
